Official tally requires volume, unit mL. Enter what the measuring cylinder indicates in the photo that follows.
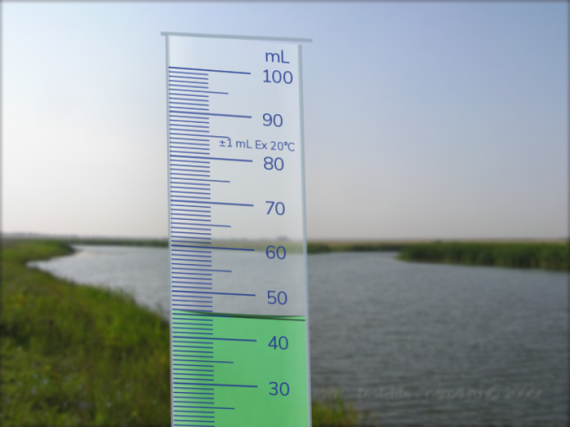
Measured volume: 45 mL
